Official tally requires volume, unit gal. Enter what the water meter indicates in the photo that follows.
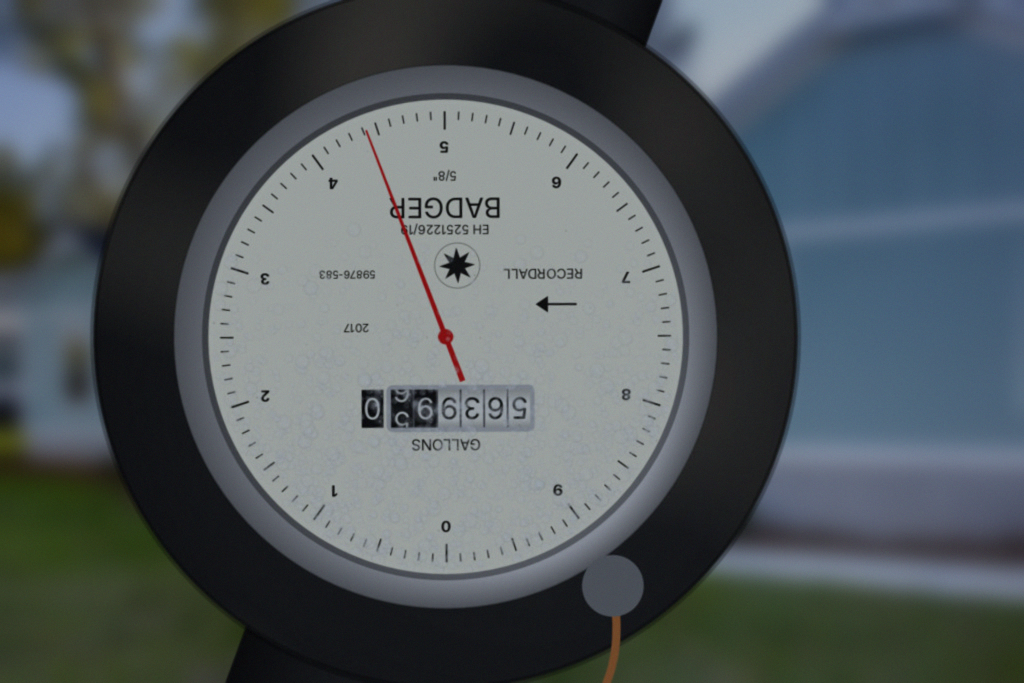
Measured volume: 5639954.4 gal
